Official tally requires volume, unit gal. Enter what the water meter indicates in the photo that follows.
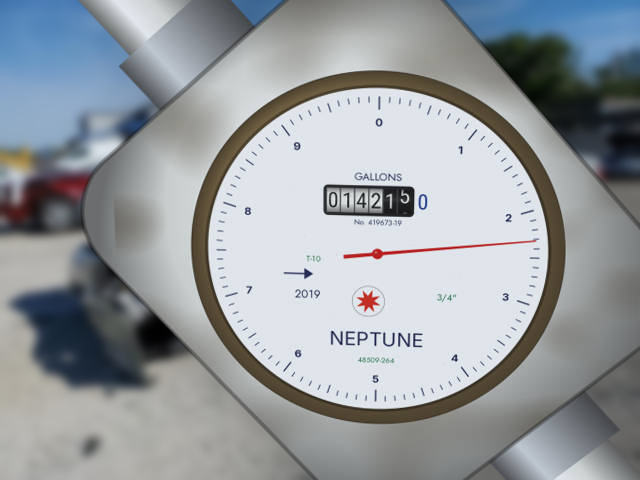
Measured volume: 142152.3 gal
